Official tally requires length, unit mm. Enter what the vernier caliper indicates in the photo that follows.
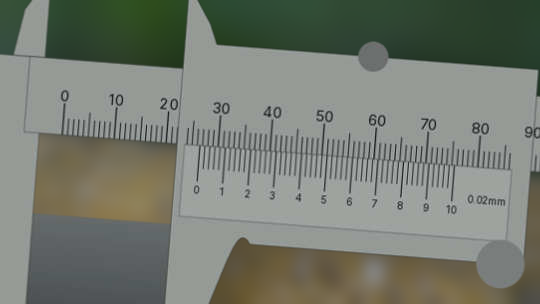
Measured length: 26.5 mm
